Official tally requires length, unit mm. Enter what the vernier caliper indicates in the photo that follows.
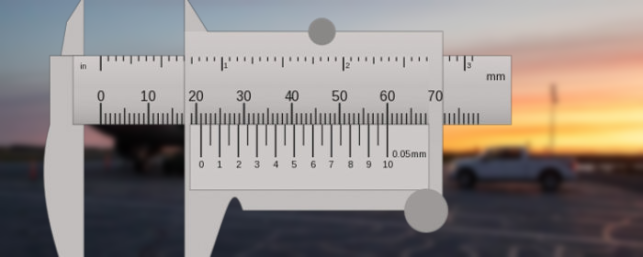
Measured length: 21.0 mm
